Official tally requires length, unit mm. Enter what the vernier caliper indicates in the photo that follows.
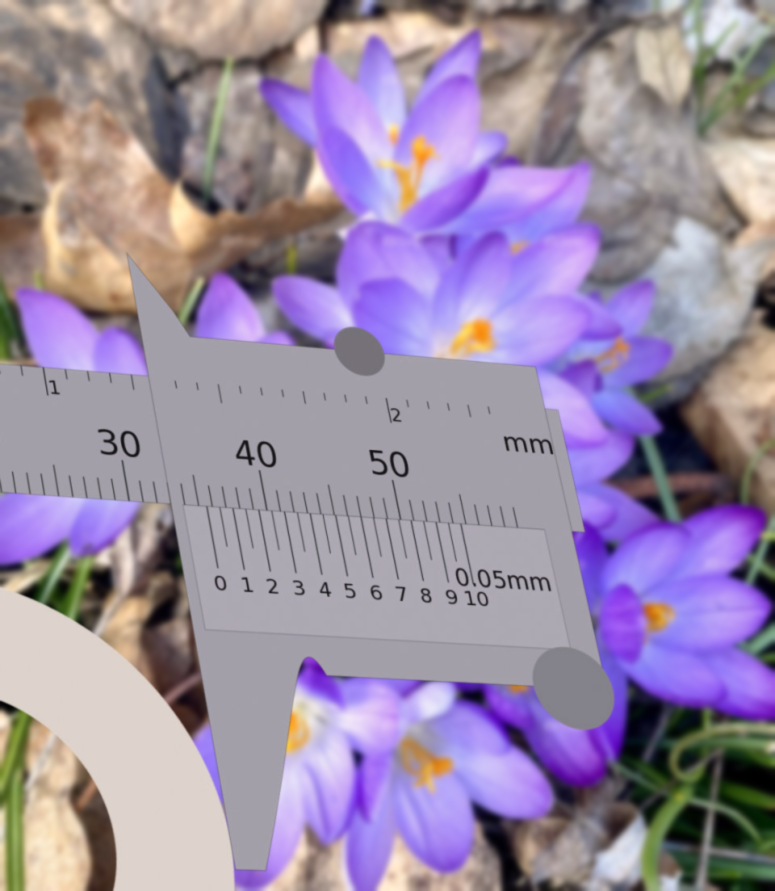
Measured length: 35.6 mm
